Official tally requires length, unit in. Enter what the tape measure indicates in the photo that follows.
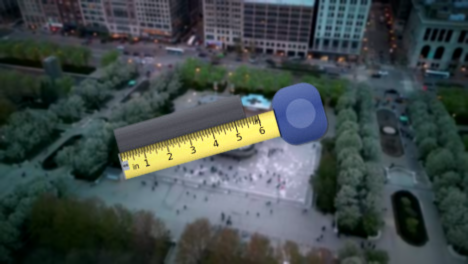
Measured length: 5.5 in
